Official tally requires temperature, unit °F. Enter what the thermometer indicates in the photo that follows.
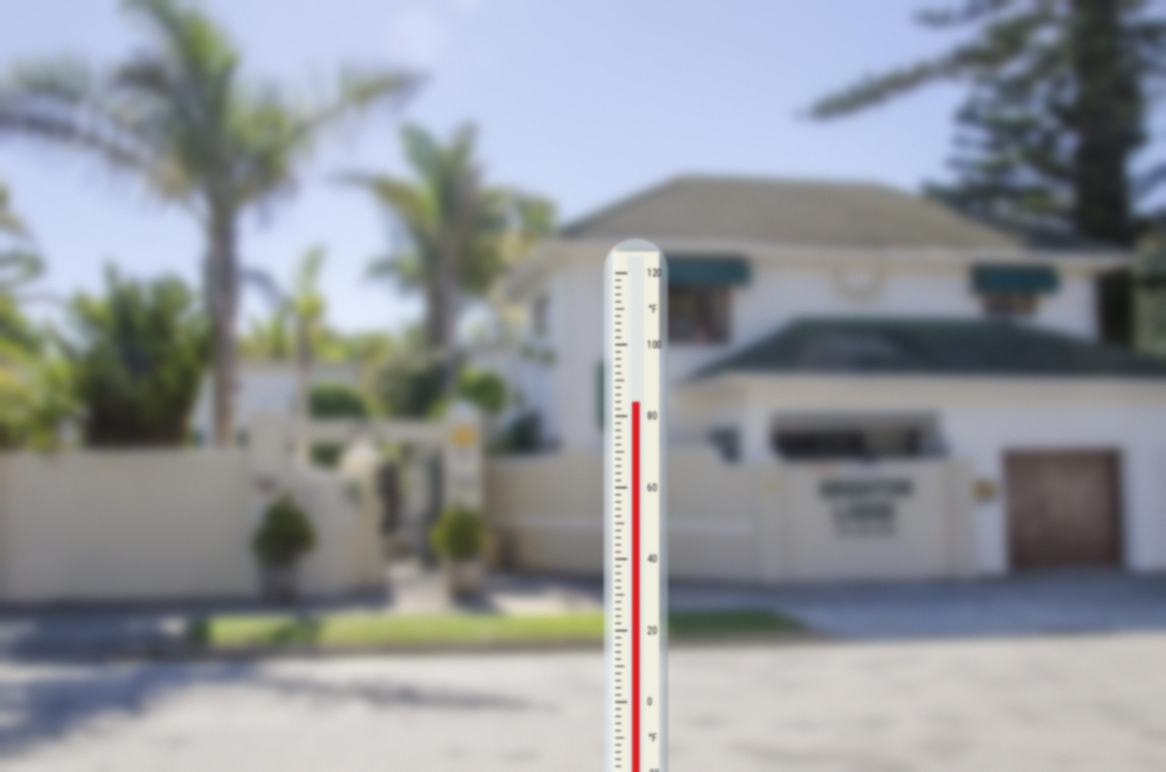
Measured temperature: 84 °F
